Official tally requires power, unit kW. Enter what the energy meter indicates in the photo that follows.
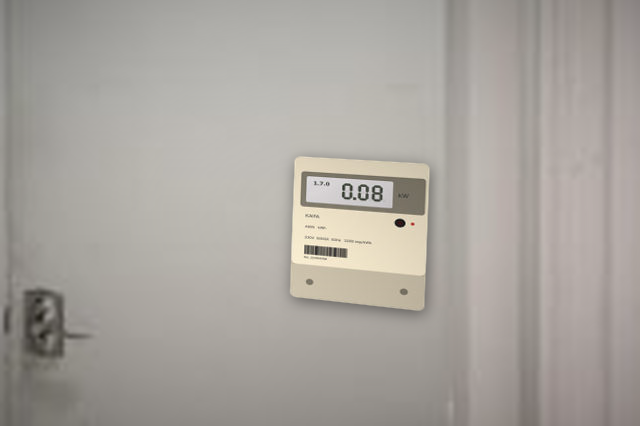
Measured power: 0.08 kW
